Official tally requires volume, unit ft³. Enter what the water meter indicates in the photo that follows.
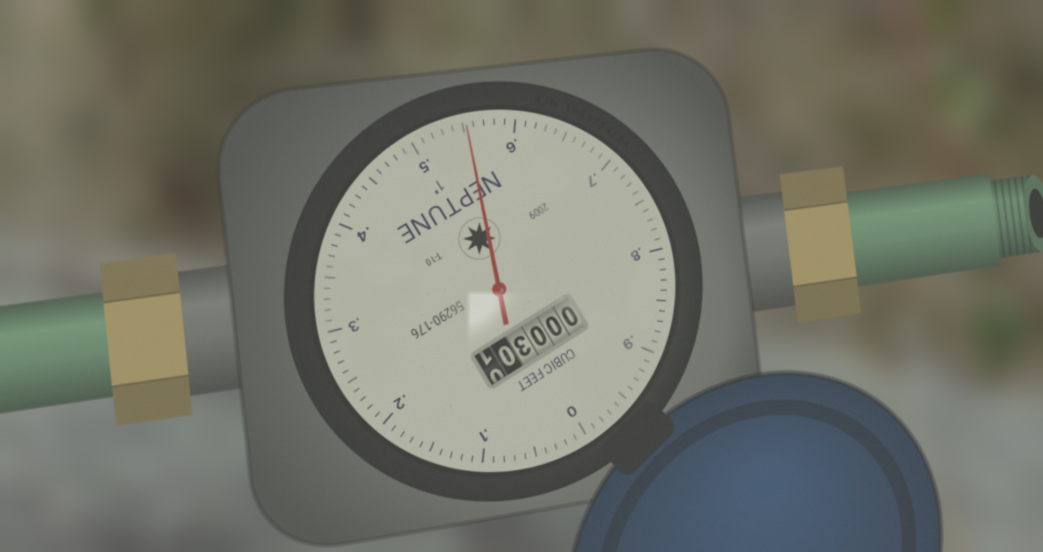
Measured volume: 300.55 ft³
